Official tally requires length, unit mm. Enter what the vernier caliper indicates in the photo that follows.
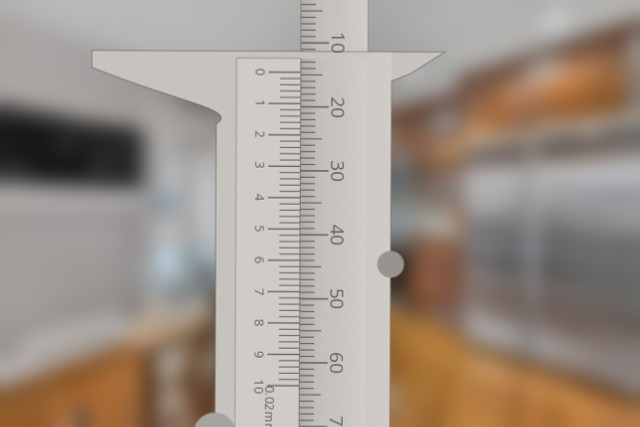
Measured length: 14.6 mm
